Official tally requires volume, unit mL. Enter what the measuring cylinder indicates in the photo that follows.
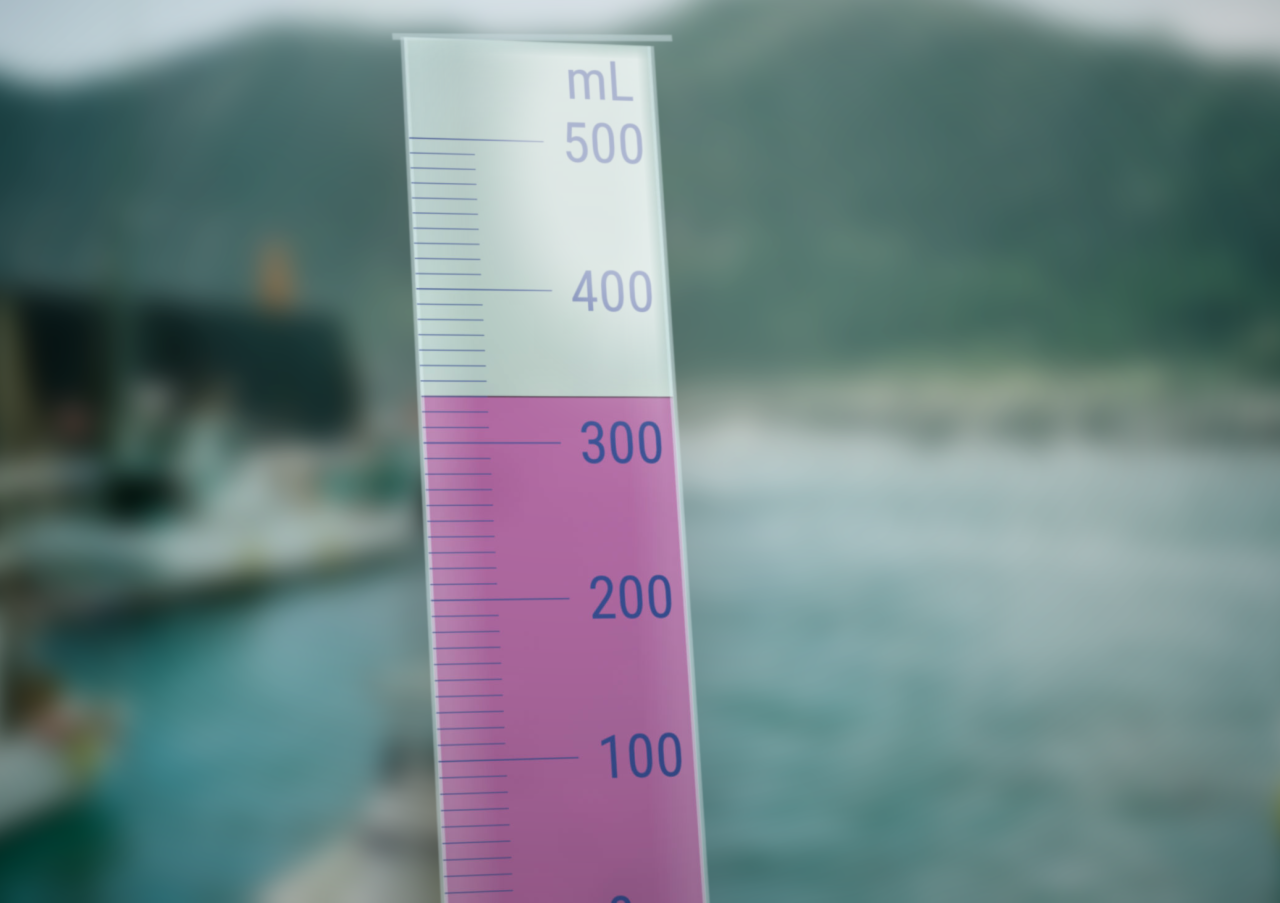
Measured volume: 330 mL
